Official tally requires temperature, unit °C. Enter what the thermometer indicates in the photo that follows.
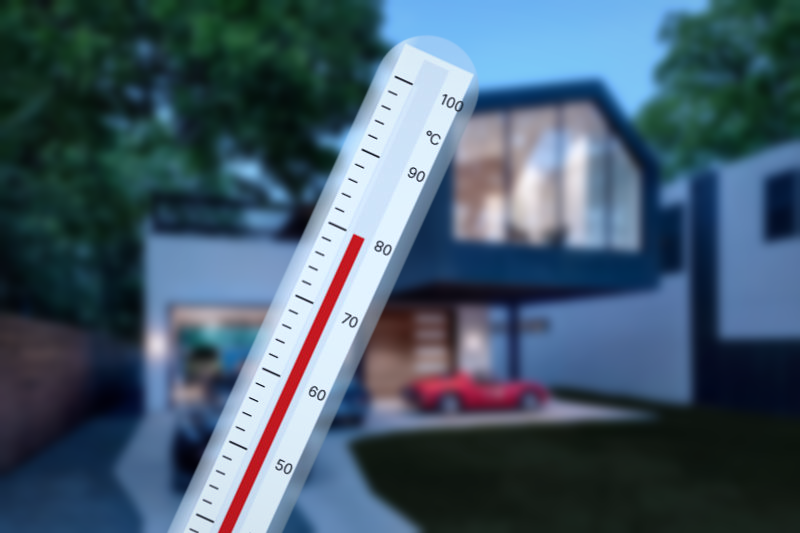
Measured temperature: 80 °C
